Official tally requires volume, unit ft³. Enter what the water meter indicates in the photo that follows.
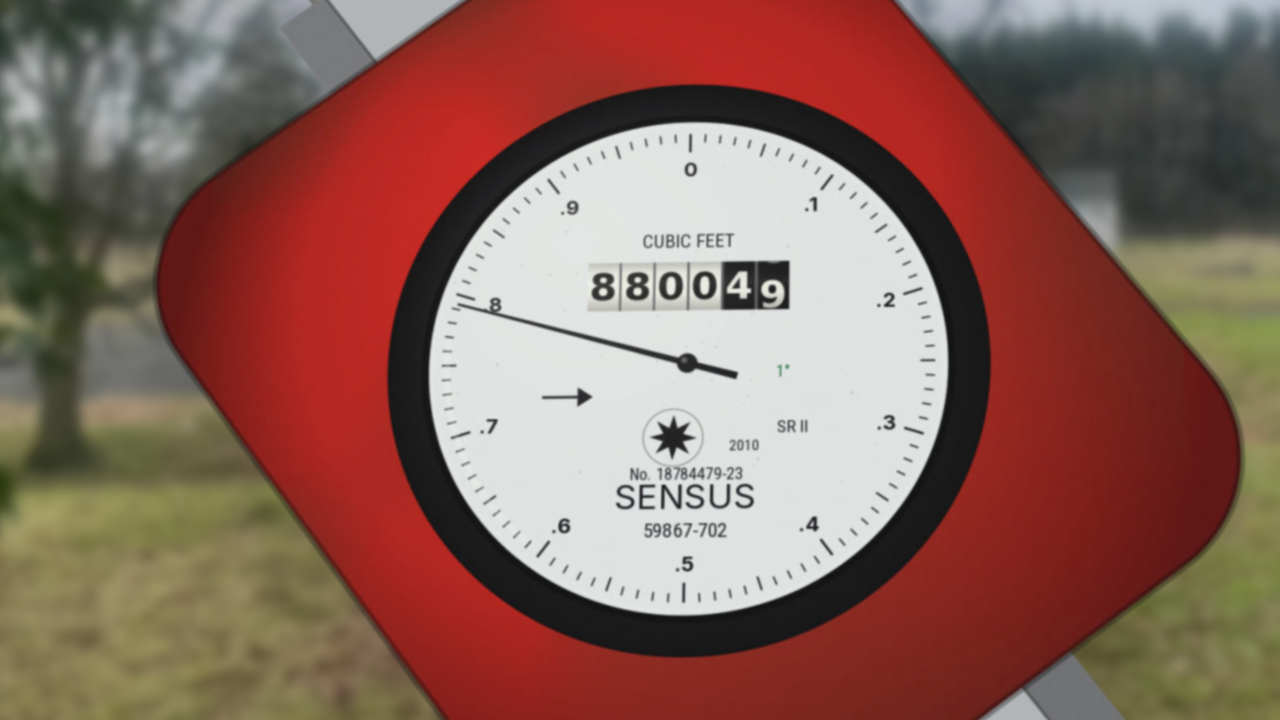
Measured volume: 880048.79 ft³
